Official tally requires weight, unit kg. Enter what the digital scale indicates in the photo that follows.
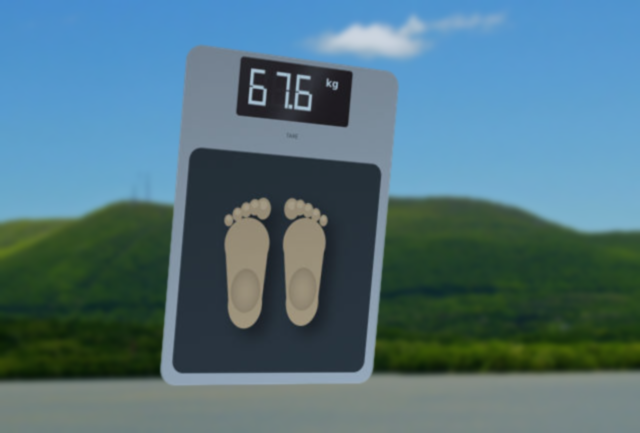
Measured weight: 67.6 kg
